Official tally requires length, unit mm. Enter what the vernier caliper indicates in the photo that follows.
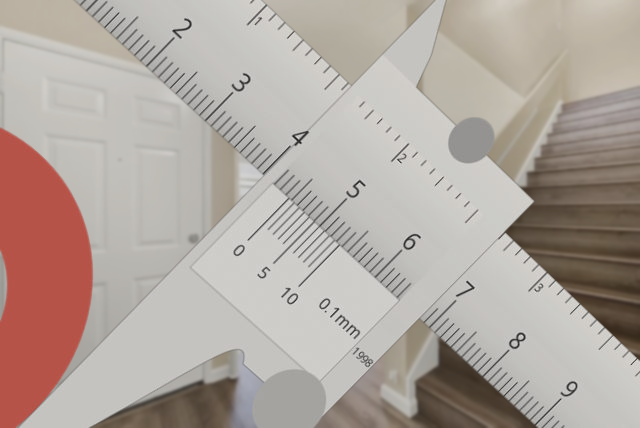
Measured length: 44.6 mm
